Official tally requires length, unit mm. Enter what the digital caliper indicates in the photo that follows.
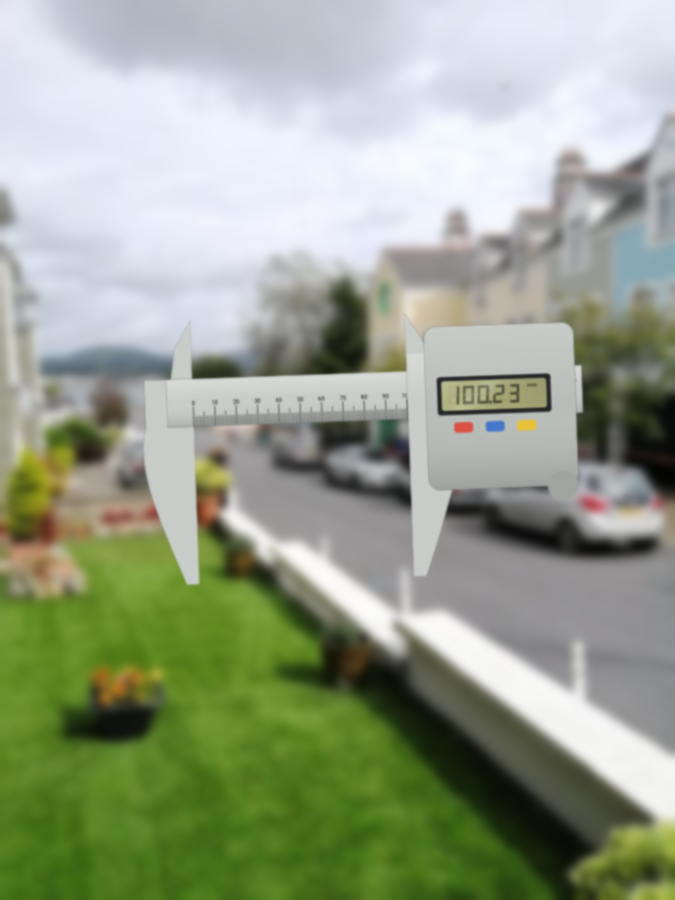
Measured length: 100.23 mm
